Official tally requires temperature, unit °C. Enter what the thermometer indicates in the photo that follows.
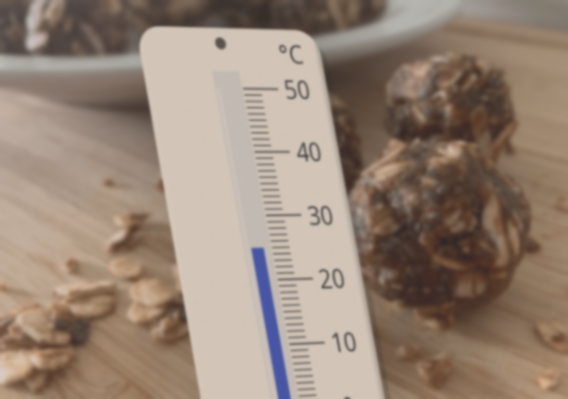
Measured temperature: 25 °C
